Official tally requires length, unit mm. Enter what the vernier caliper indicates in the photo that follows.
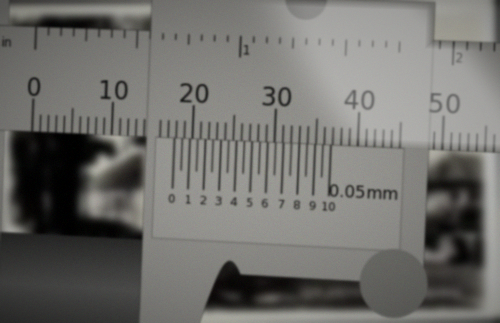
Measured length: 17.8 mm
